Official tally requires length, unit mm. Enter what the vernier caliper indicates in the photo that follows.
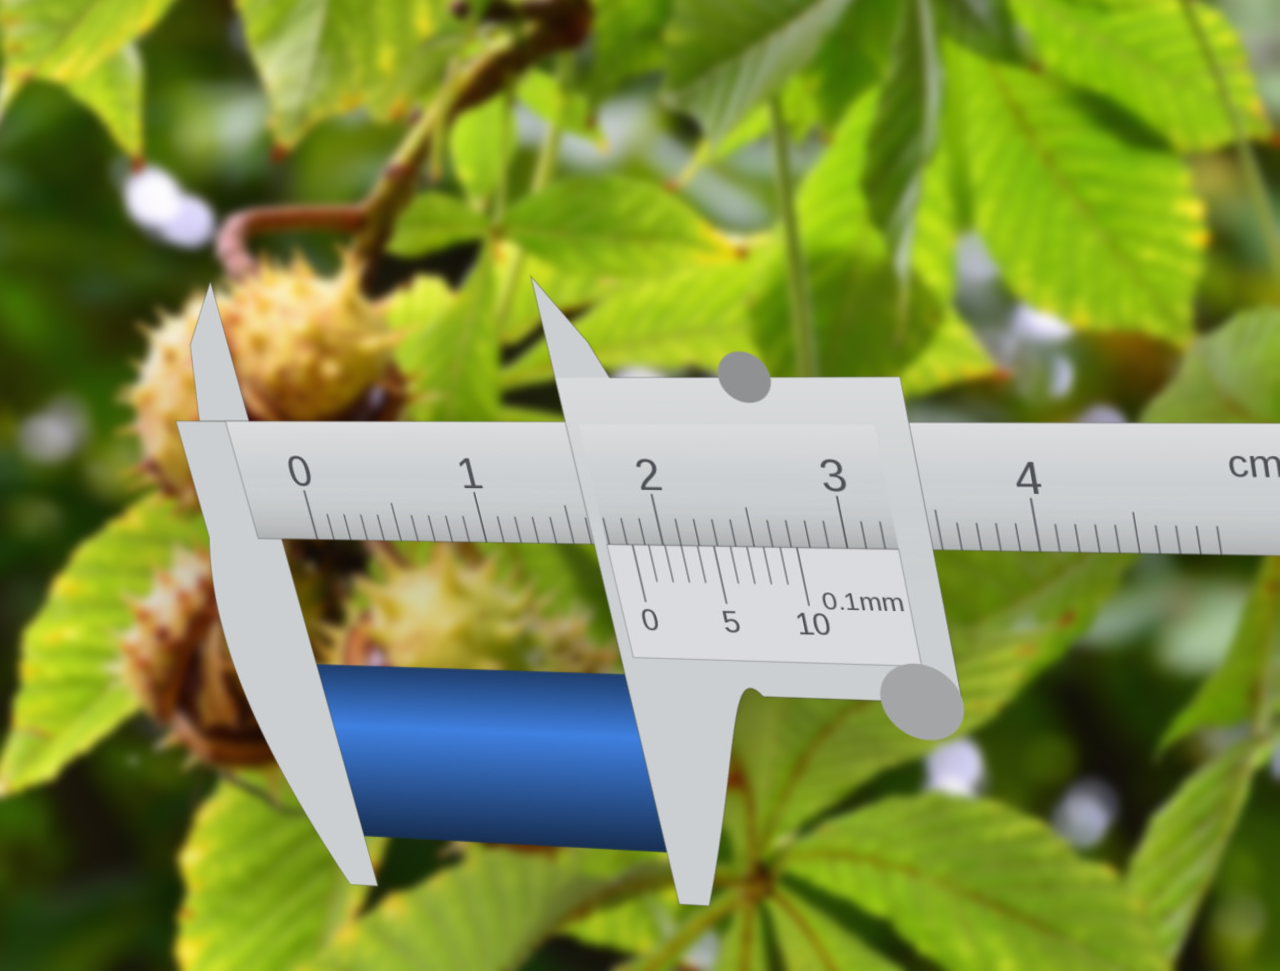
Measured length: 18.3 mm
